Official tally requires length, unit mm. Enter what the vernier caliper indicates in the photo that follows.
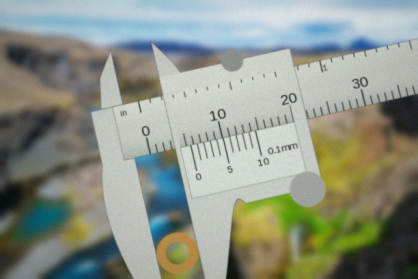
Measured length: 5.6 mm
